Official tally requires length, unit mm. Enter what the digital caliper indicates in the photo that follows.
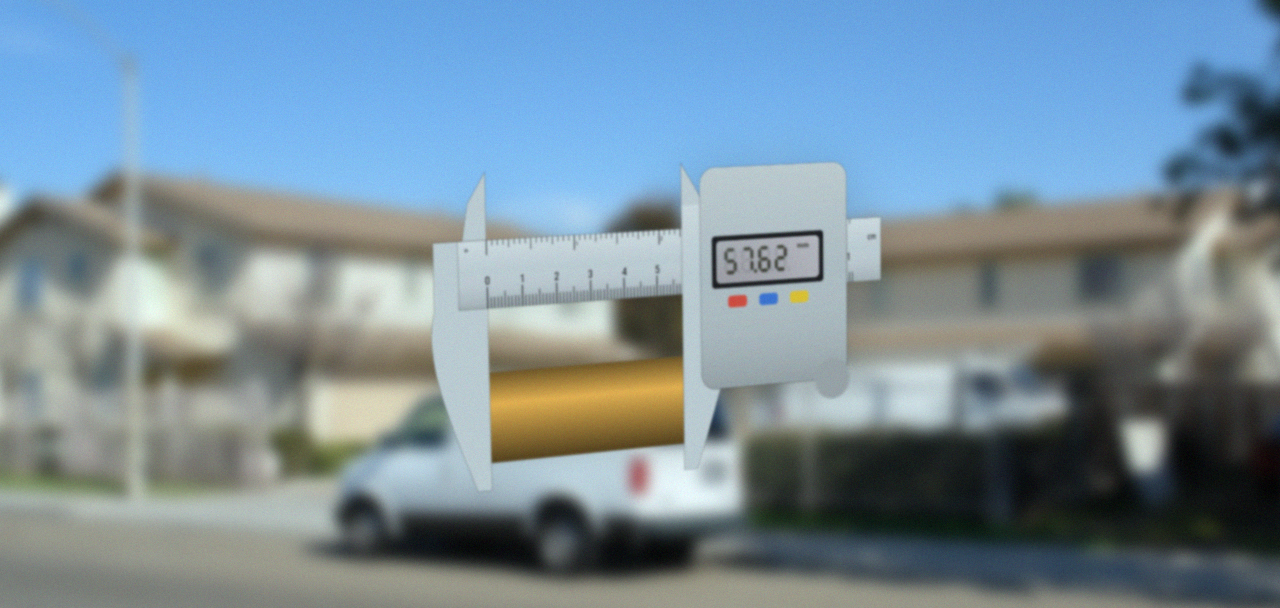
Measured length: 57.62 mm
